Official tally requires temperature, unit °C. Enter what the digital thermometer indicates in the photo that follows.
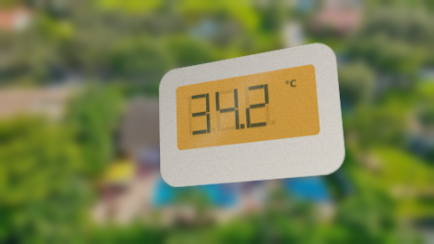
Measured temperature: 34.2 °C
